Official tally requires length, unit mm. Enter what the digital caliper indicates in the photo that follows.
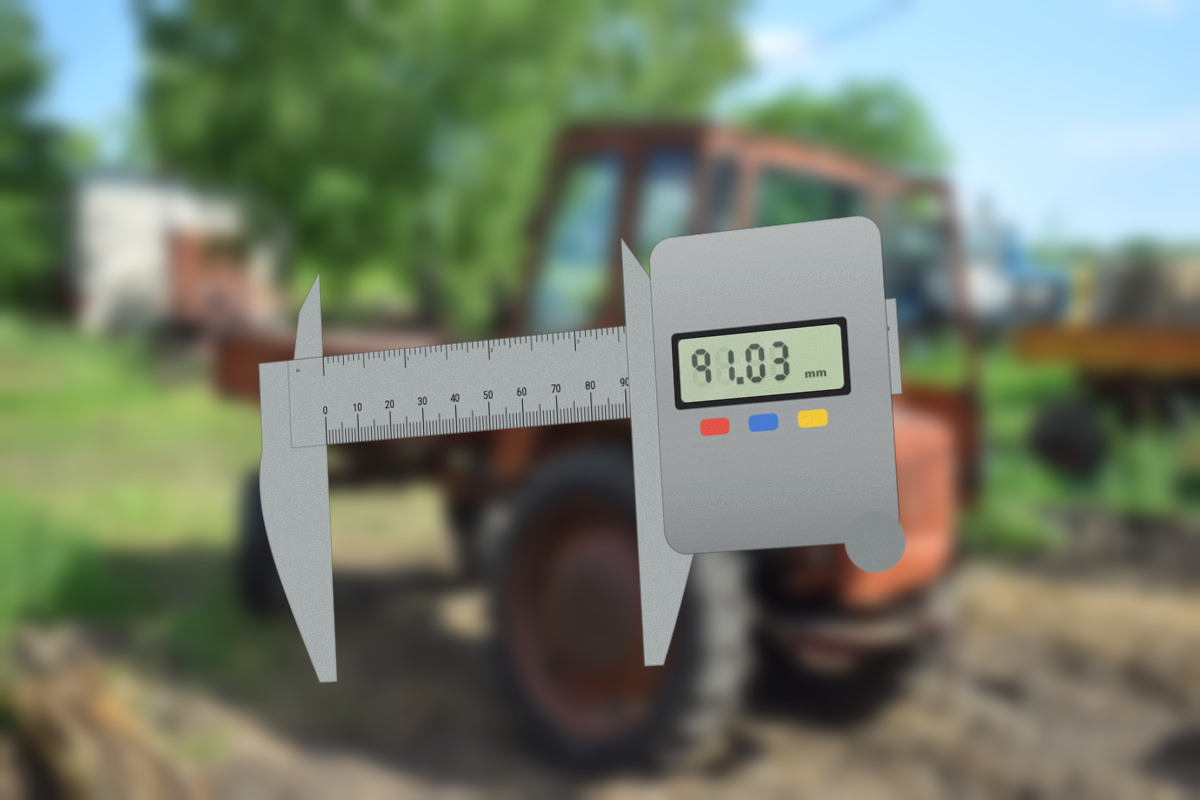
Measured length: 91.03 mm
